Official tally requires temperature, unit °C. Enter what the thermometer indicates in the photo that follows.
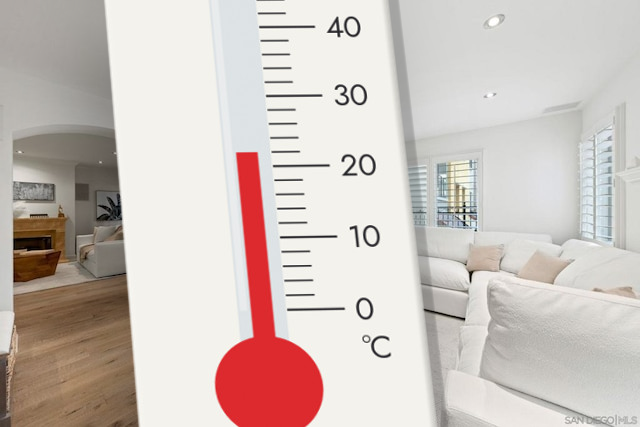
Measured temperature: 22 °C
